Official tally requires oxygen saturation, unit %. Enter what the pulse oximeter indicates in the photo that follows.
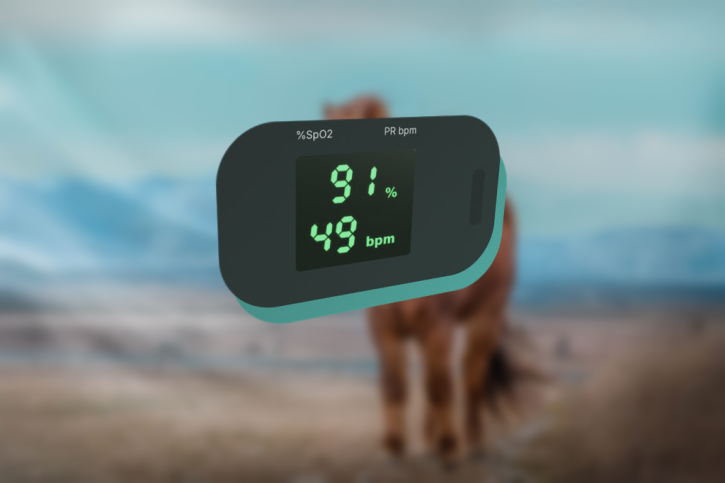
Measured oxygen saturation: 91 %
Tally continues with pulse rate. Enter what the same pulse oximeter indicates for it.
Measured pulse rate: 49 bpm
